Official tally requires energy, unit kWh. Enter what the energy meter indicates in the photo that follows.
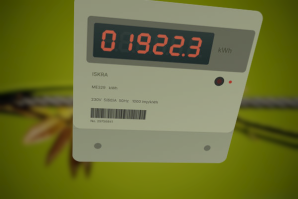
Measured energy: 1922.3 kWh
